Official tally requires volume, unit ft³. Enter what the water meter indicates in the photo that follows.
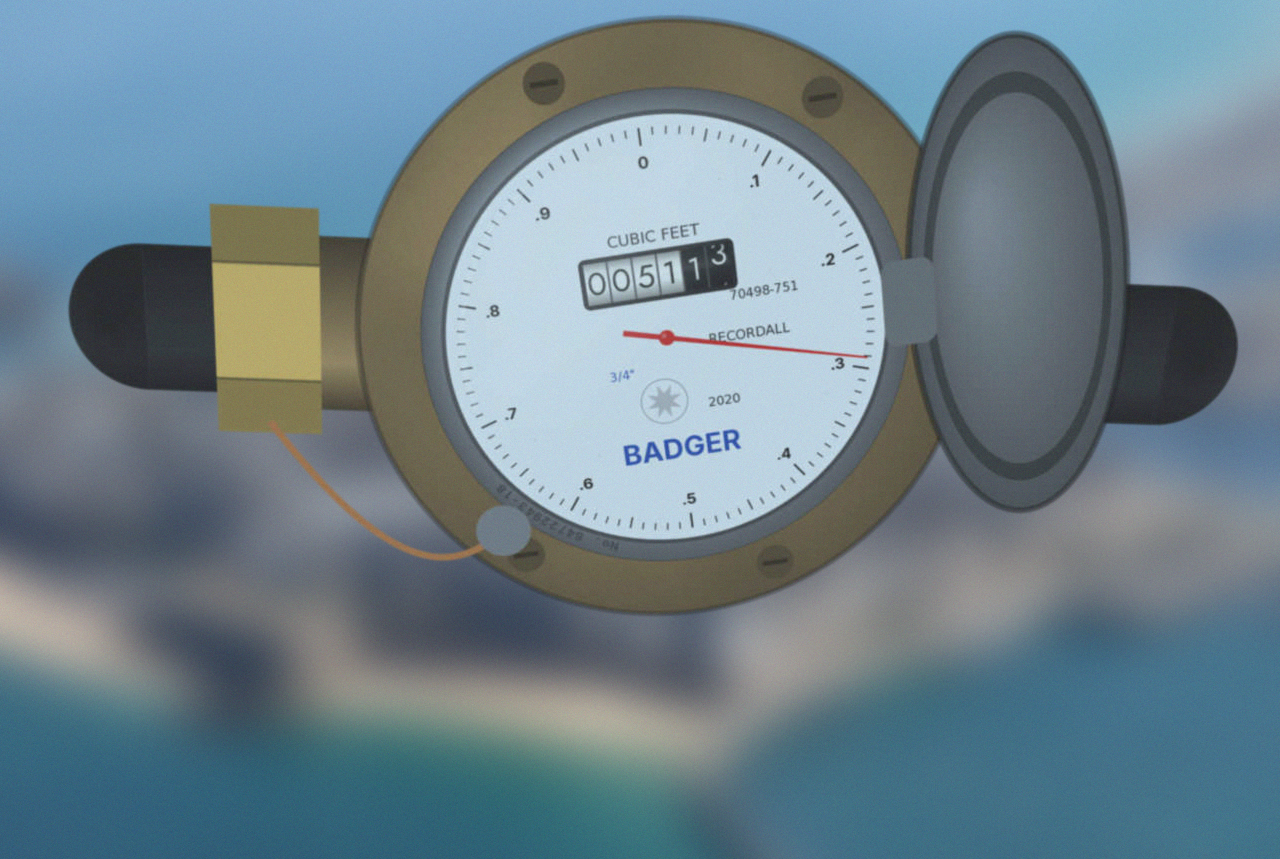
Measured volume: 5113.29 ft³
